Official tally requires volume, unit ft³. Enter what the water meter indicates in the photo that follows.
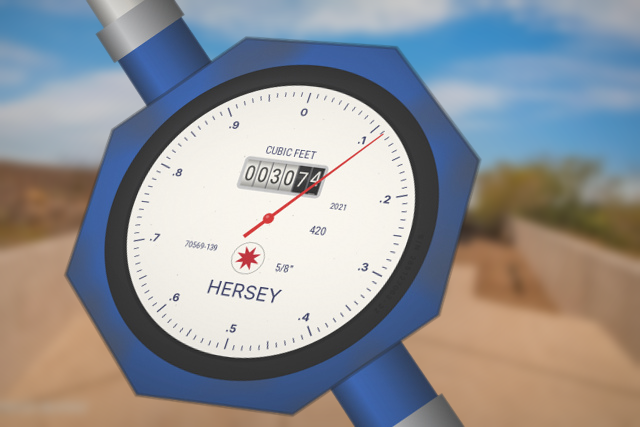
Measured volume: 3074.11 ft³
